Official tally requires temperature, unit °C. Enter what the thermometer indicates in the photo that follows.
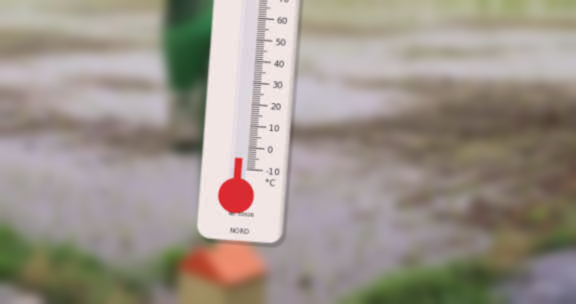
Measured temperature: -5 °C
